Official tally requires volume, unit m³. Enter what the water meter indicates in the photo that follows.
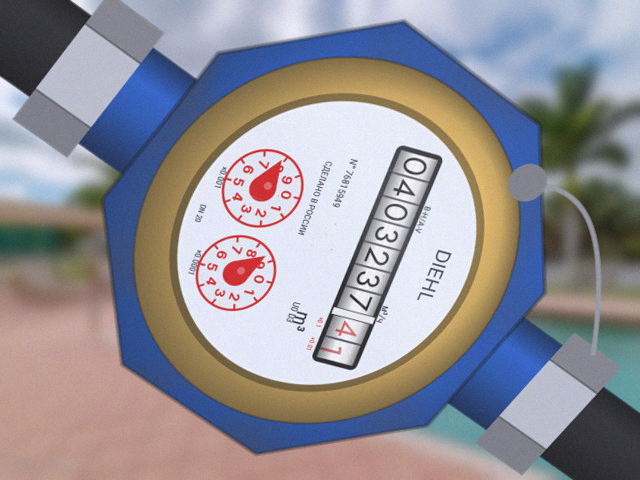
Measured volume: 403237.4078 m³
